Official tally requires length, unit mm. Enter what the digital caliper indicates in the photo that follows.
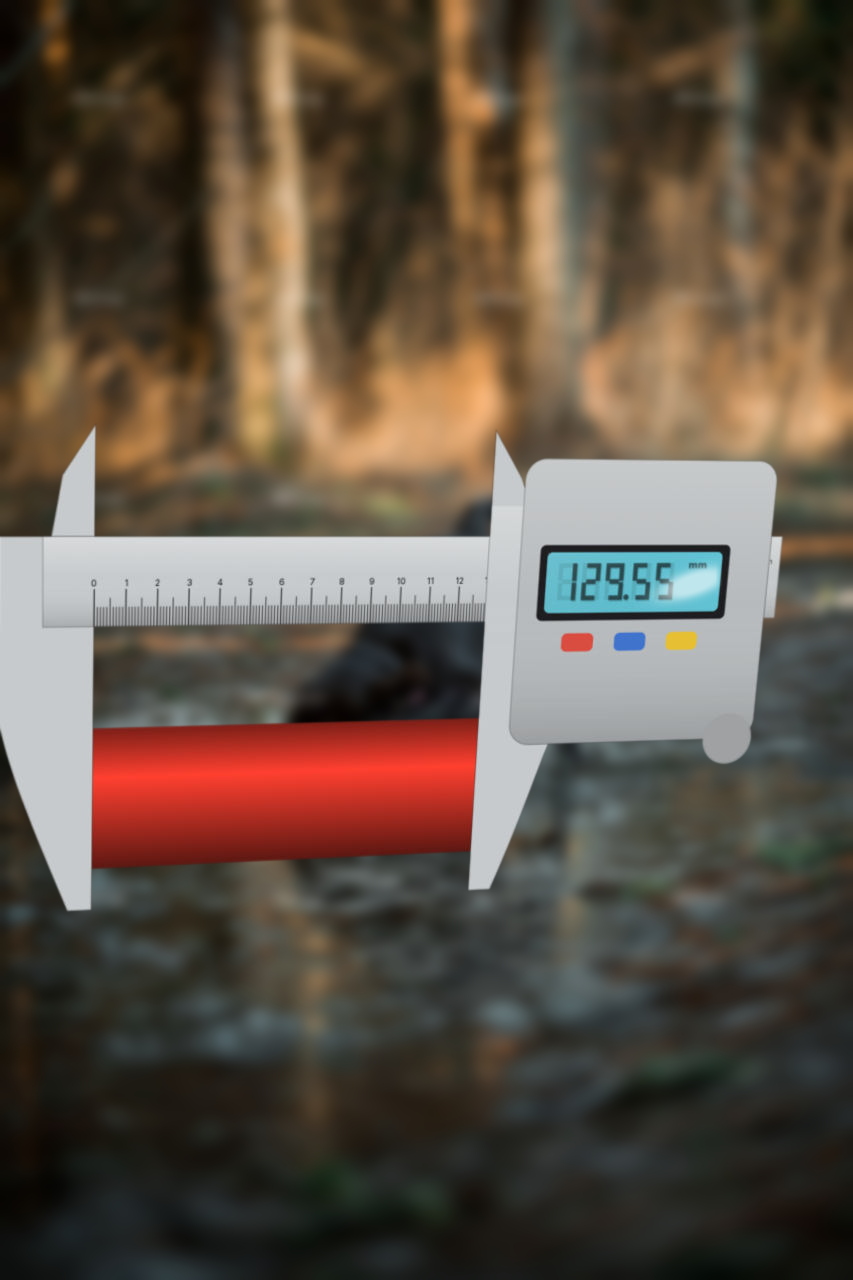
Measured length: 129.55 mm
